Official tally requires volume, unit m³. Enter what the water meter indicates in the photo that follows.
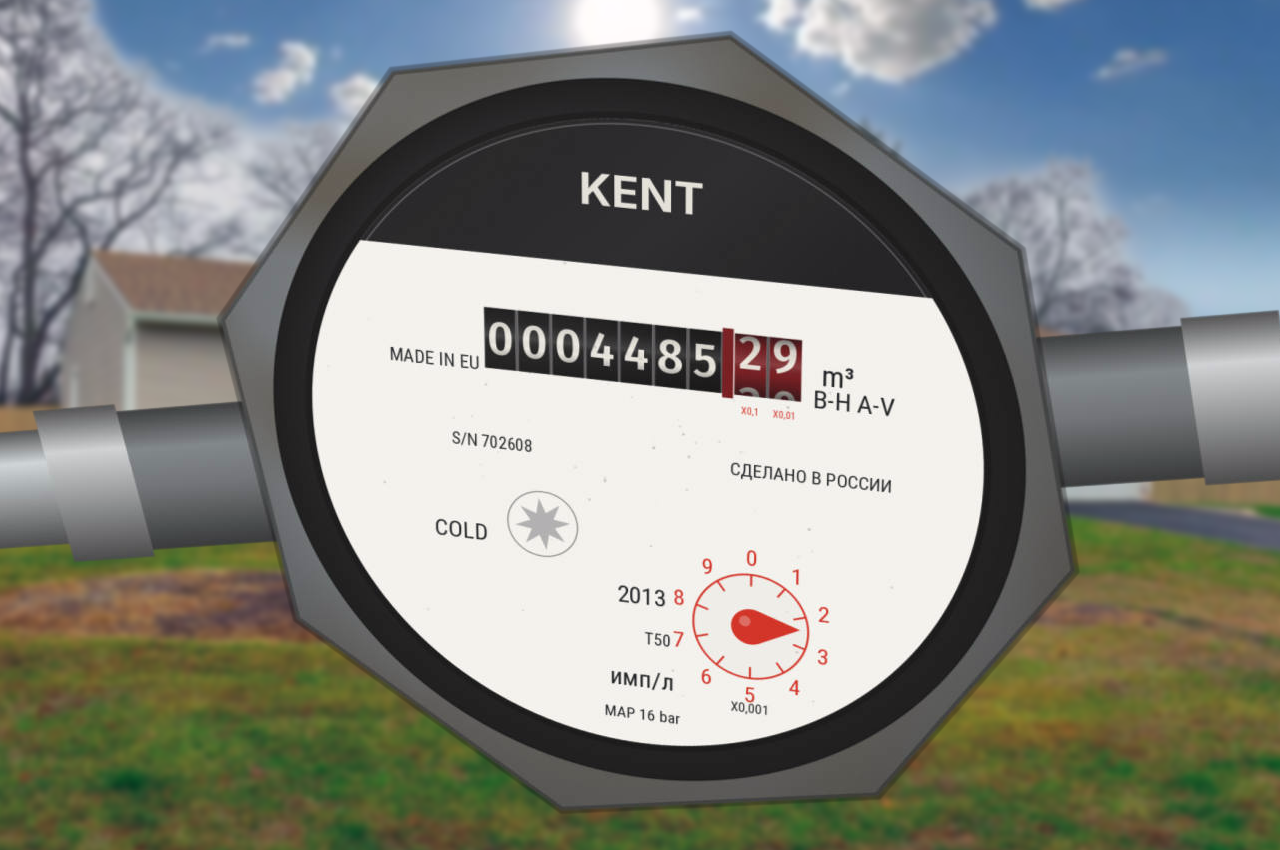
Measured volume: 4485.292 m³
